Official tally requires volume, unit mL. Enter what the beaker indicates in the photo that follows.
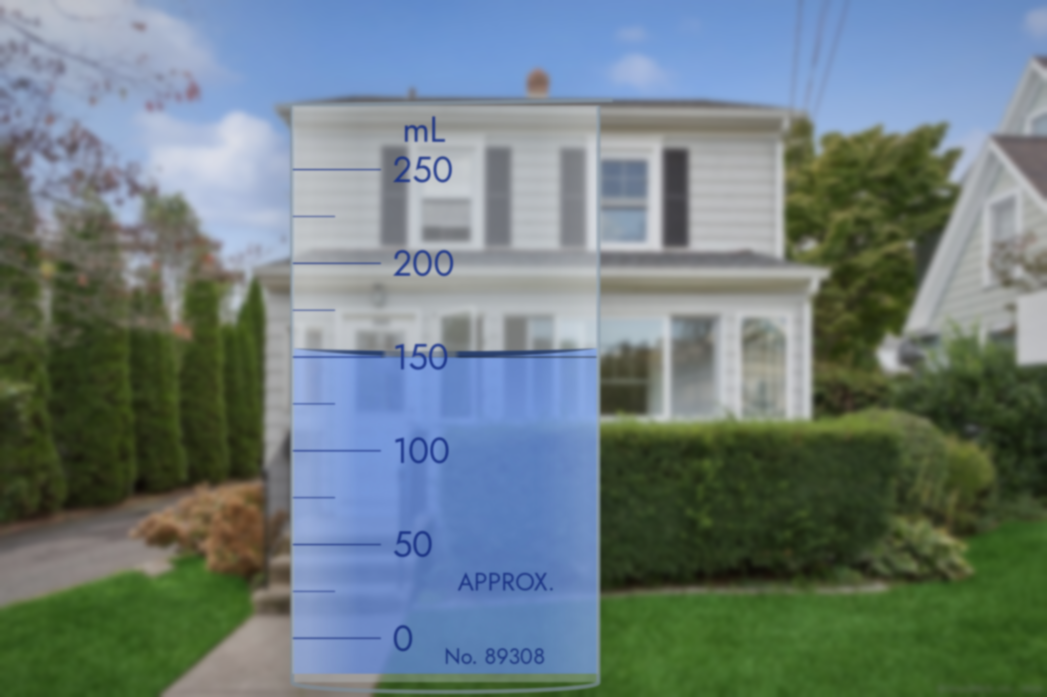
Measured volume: 150 mL
